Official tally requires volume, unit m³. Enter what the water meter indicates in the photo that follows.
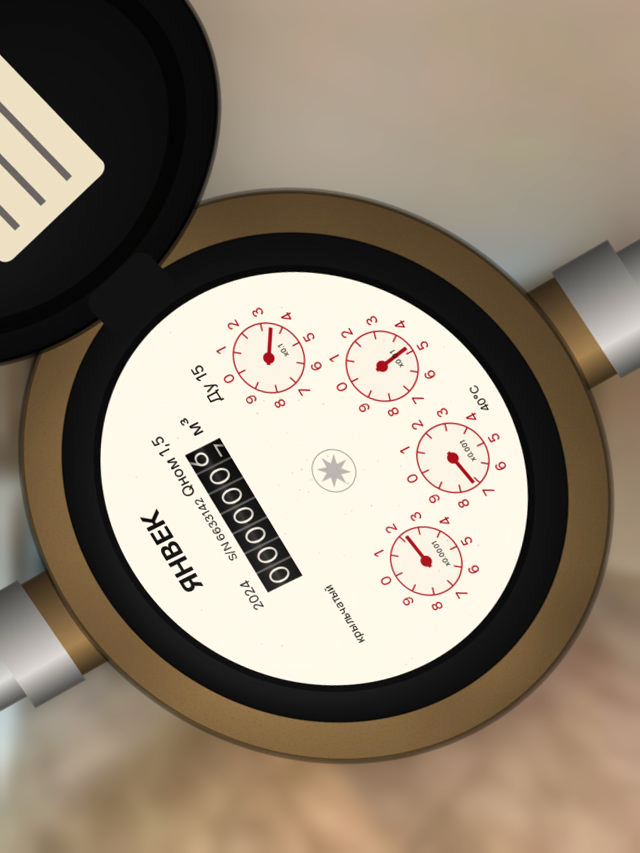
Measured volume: 6.3472 m³
